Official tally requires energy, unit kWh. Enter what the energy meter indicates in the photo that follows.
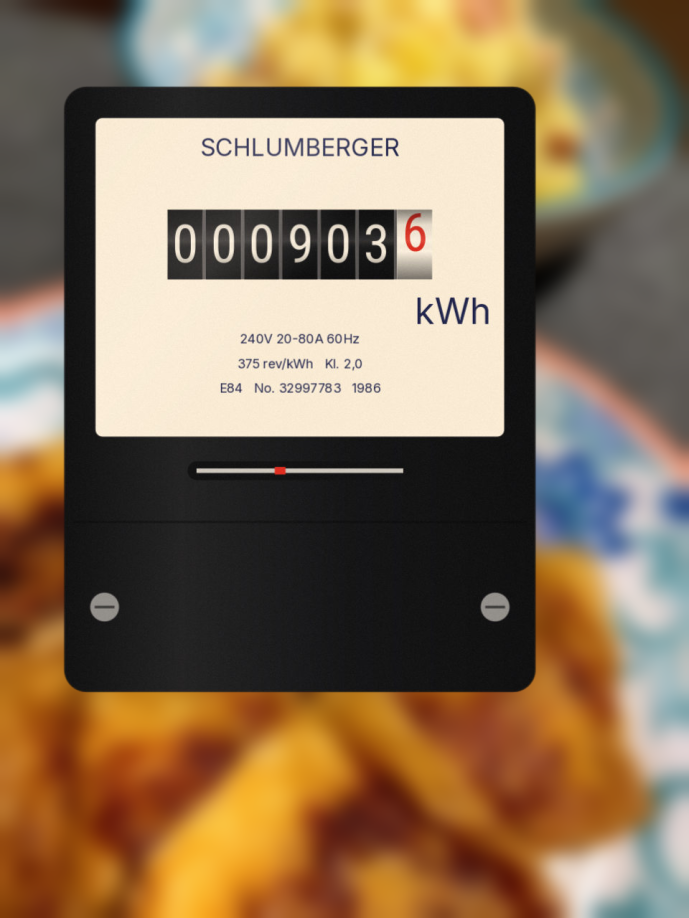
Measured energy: 903.6 kWh
